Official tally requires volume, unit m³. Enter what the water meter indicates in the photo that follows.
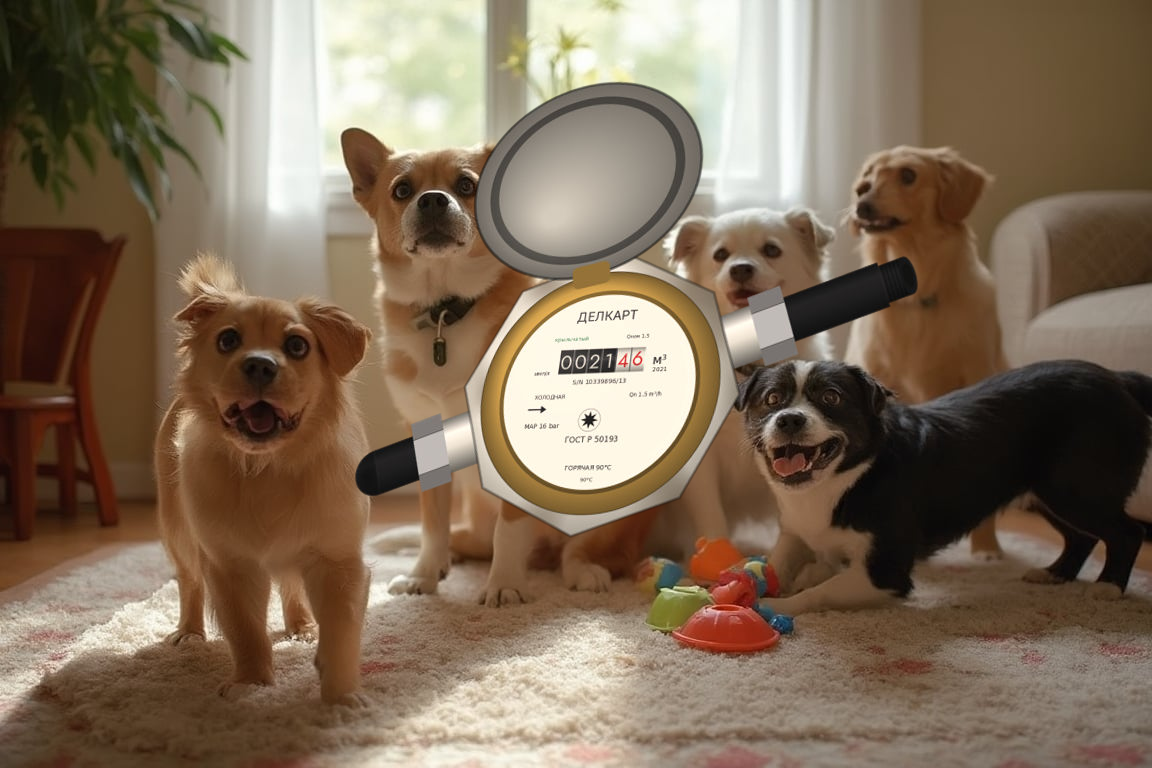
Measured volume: 21.46 m³
